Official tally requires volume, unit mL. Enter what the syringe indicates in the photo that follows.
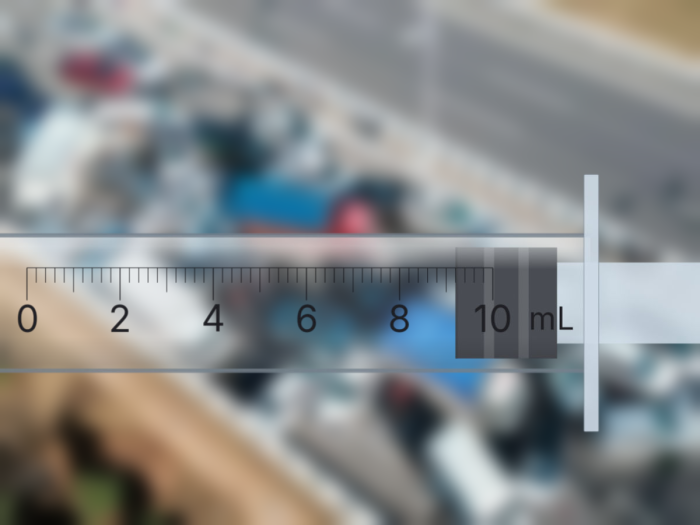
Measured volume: 9.2 mL
